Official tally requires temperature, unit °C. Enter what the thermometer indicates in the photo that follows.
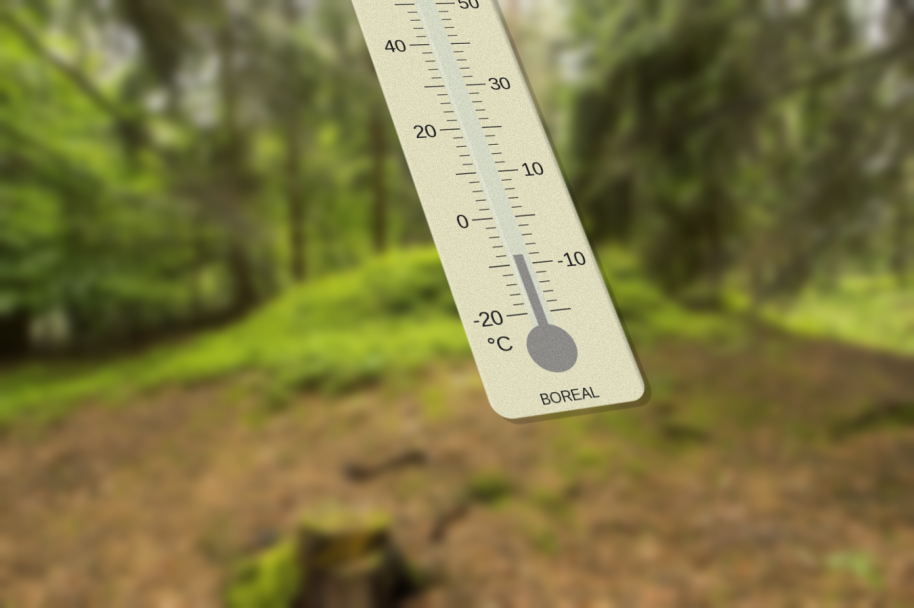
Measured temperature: -8 °C
